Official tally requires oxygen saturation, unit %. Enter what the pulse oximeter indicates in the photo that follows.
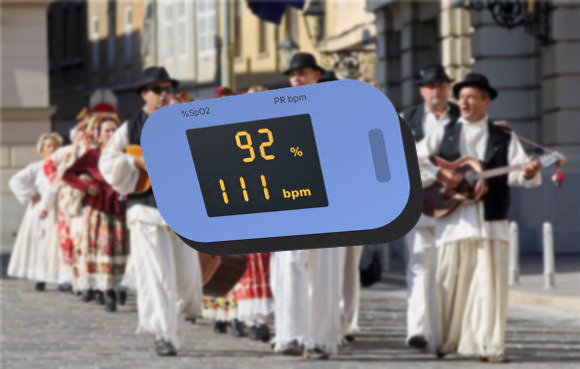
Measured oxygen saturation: 92 %
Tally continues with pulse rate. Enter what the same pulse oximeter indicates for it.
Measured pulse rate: 111 bpm
